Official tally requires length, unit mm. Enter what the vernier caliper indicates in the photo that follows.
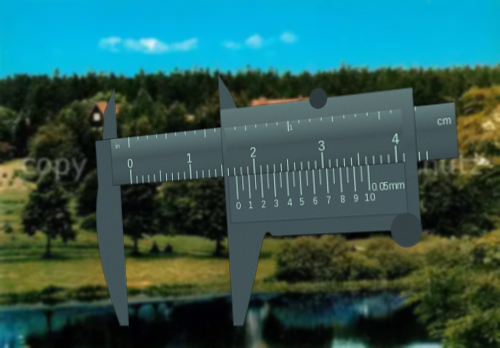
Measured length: 17.2 mm
